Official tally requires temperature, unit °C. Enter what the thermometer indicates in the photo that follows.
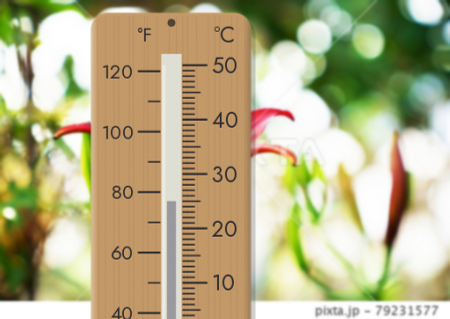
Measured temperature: 25 °C
